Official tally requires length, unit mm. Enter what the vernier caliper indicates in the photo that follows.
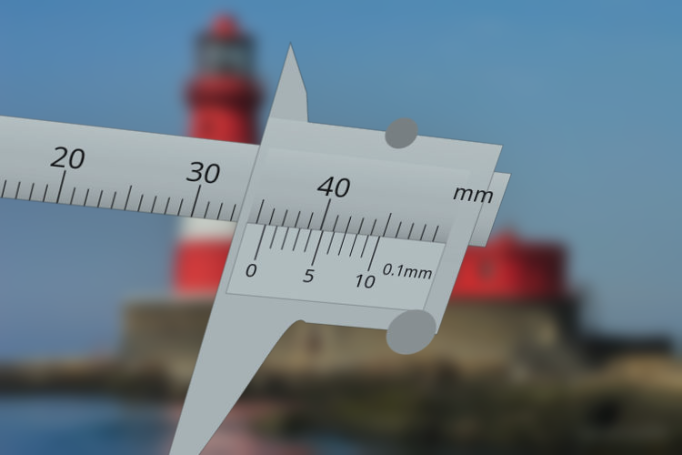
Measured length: 35.7 mm
